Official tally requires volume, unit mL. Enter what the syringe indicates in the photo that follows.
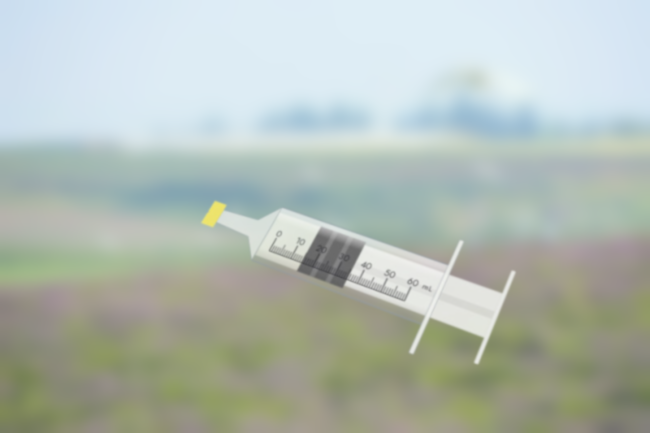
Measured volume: 15 mL
